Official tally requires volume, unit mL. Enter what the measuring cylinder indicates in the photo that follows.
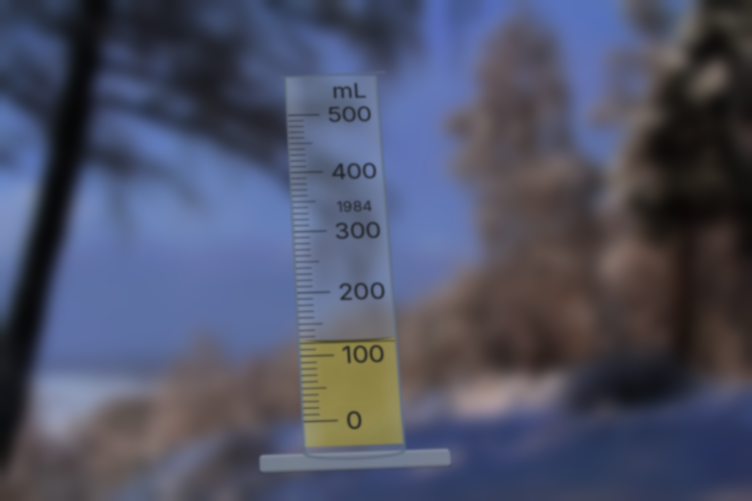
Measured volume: 120 mL
